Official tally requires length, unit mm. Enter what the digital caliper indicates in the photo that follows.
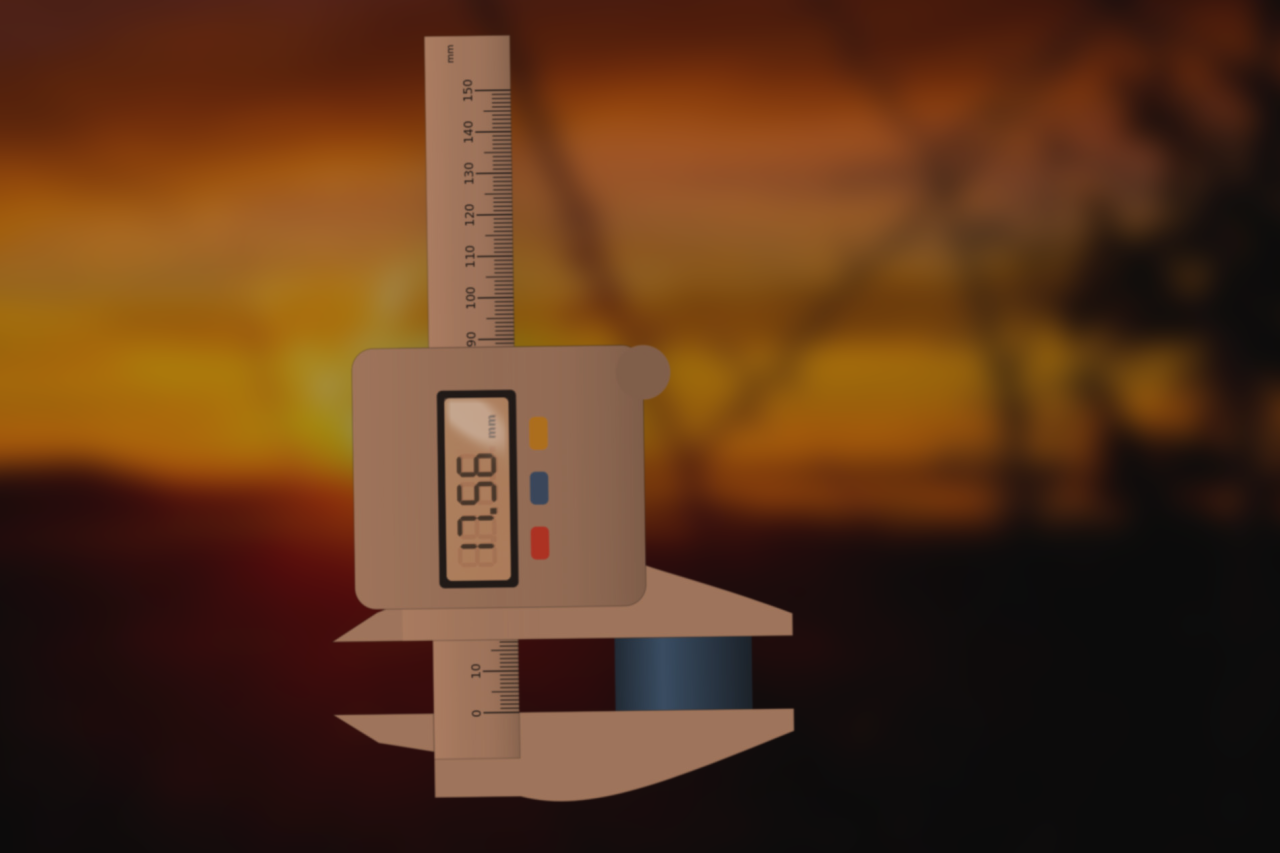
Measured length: 17.56 mm
